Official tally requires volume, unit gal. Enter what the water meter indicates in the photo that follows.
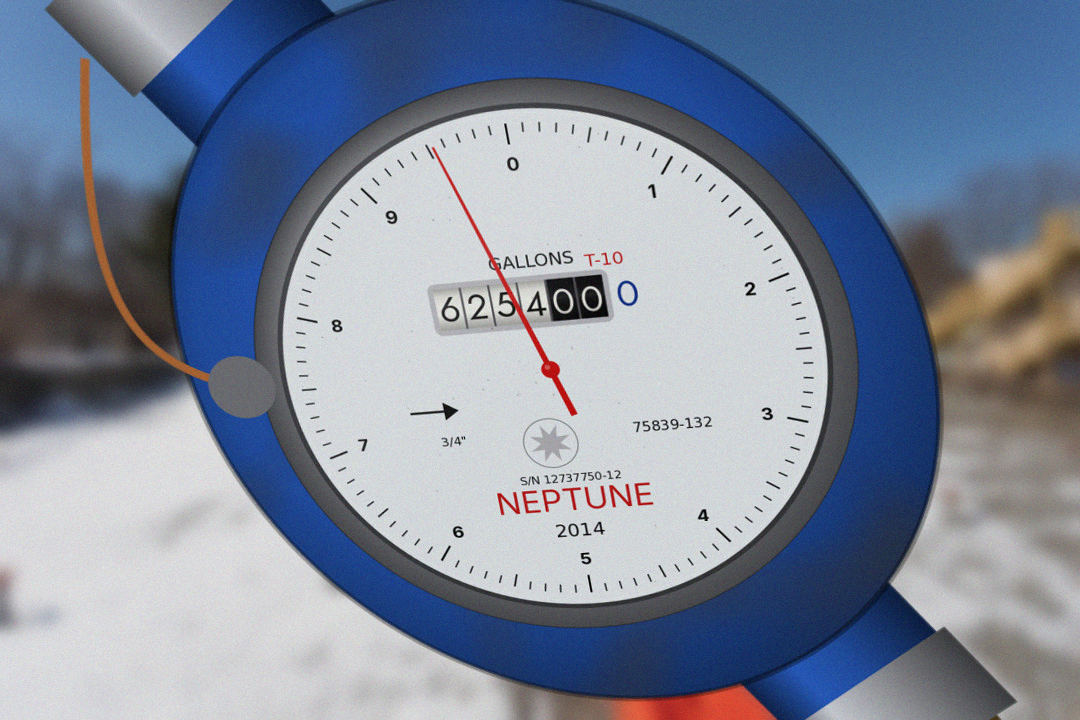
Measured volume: 6253999.5 gal
